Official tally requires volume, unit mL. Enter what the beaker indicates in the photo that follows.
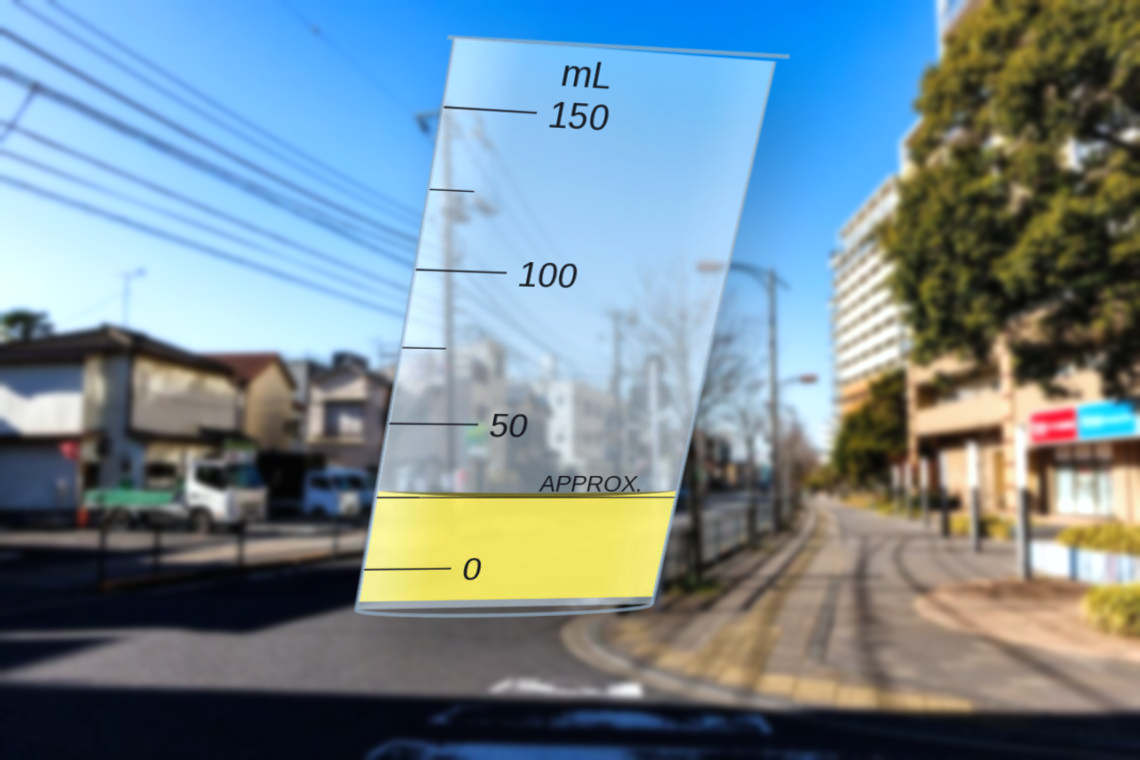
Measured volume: 25 mL
